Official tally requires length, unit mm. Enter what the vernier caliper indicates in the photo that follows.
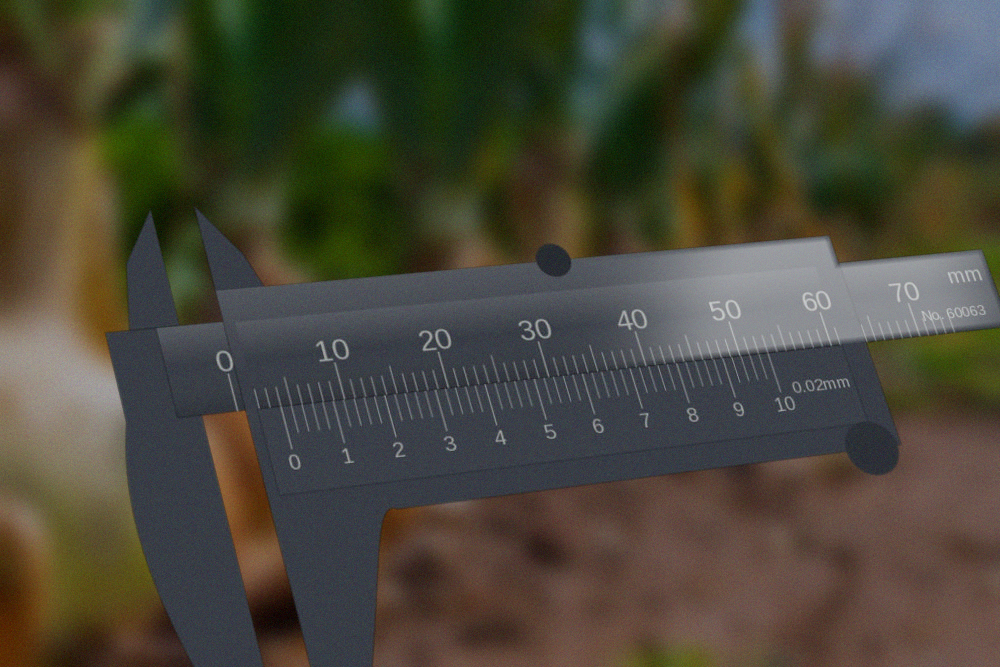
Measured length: 4.0 mm
